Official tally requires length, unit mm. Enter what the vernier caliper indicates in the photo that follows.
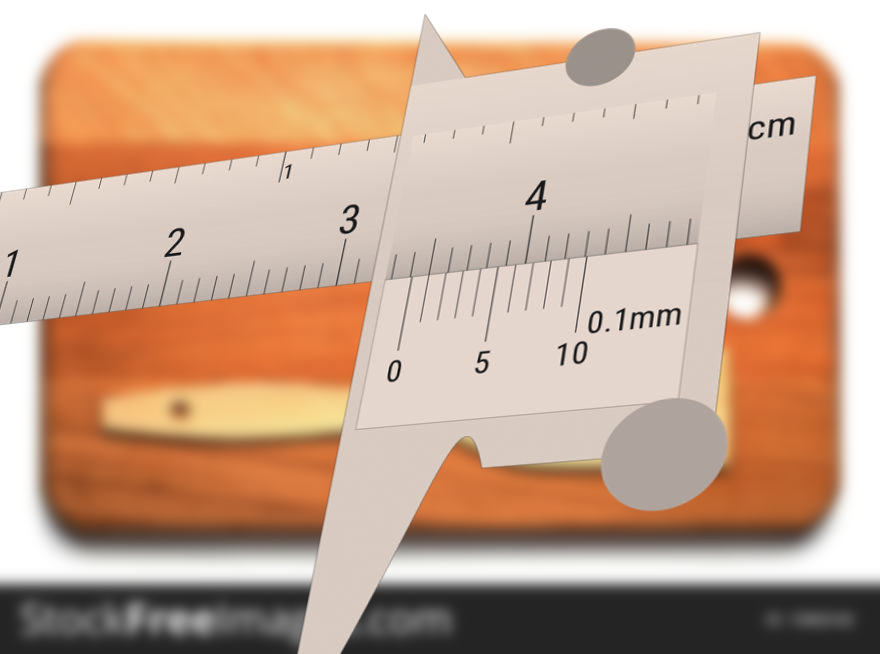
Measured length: 34.1 mm
